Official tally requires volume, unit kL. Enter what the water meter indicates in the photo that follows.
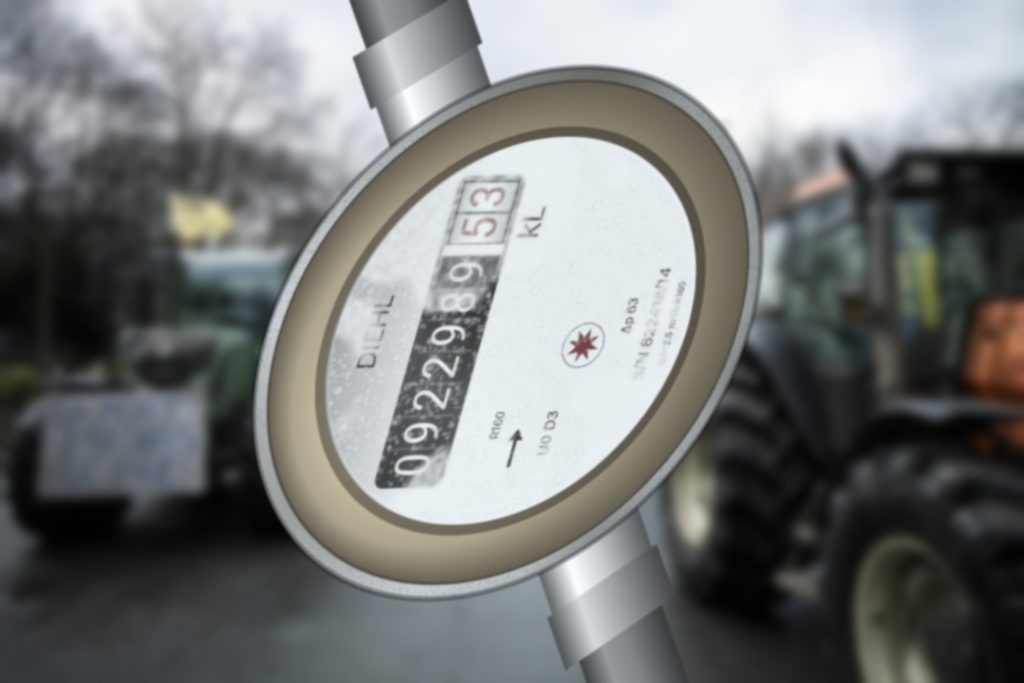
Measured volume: 922989.53 kL
